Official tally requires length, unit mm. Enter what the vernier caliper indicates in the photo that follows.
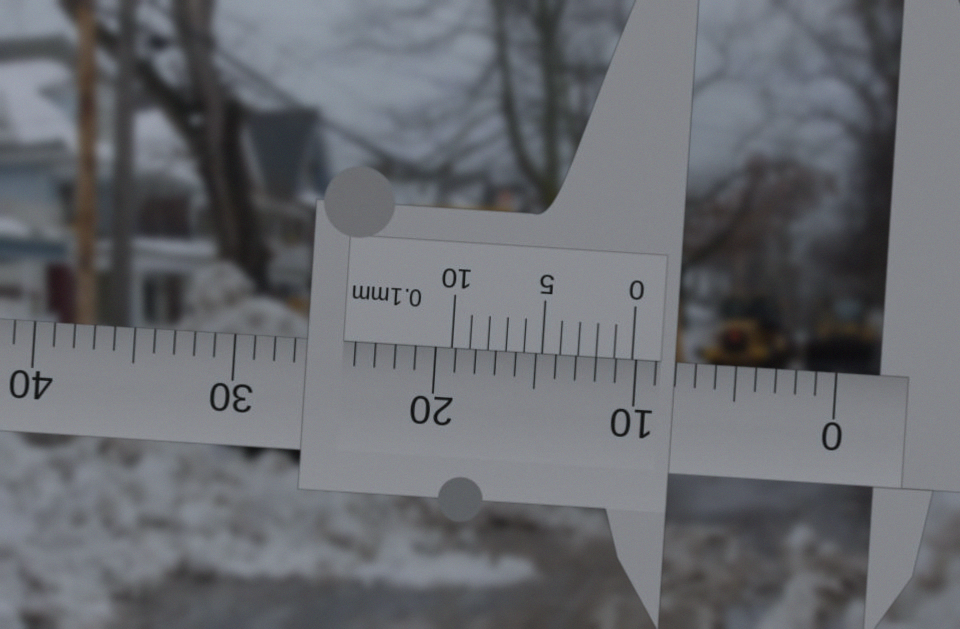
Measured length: 10.2 mm
